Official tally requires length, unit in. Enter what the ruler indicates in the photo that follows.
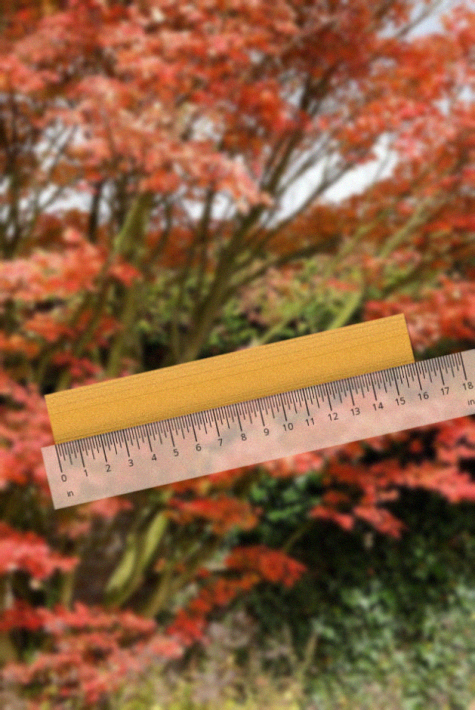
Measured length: 16 in
